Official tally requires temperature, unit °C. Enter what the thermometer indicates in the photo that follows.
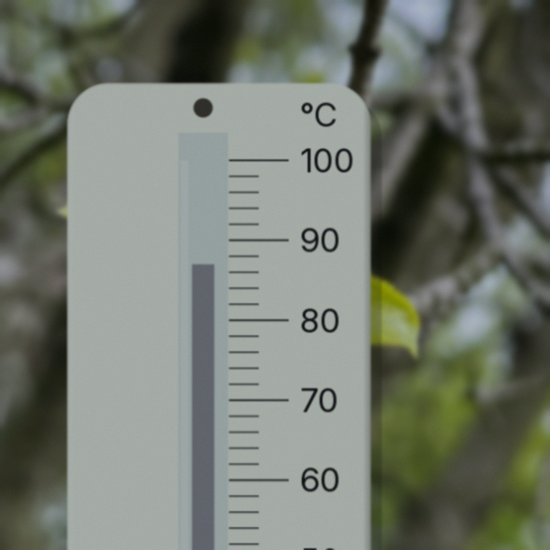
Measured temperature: 87 °C
